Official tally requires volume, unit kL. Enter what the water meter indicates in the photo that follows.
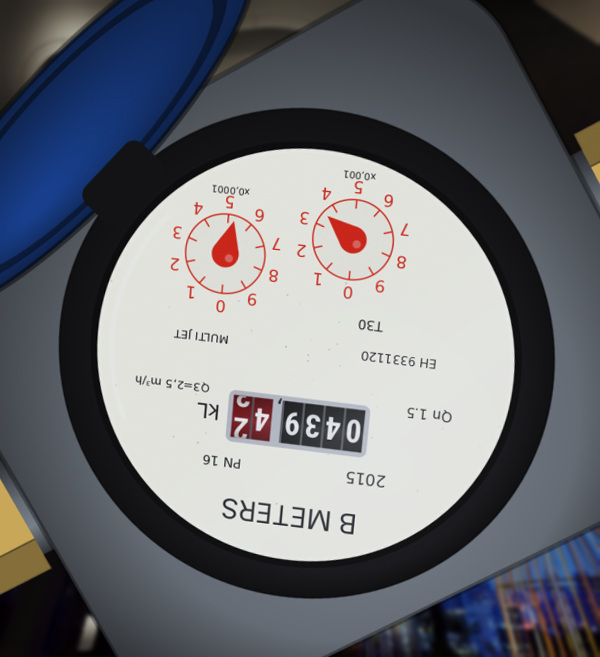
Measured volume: 439.4235 kL
